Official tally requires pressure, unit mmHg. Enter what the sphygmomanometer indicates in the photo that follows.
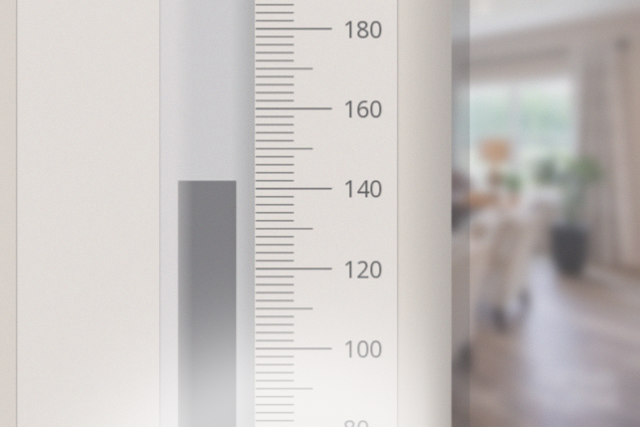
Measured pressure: 142 mmHg
